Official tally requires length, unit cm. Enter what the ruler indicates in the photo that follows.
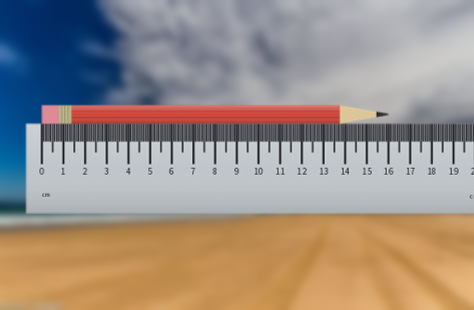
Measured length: 16 cm
